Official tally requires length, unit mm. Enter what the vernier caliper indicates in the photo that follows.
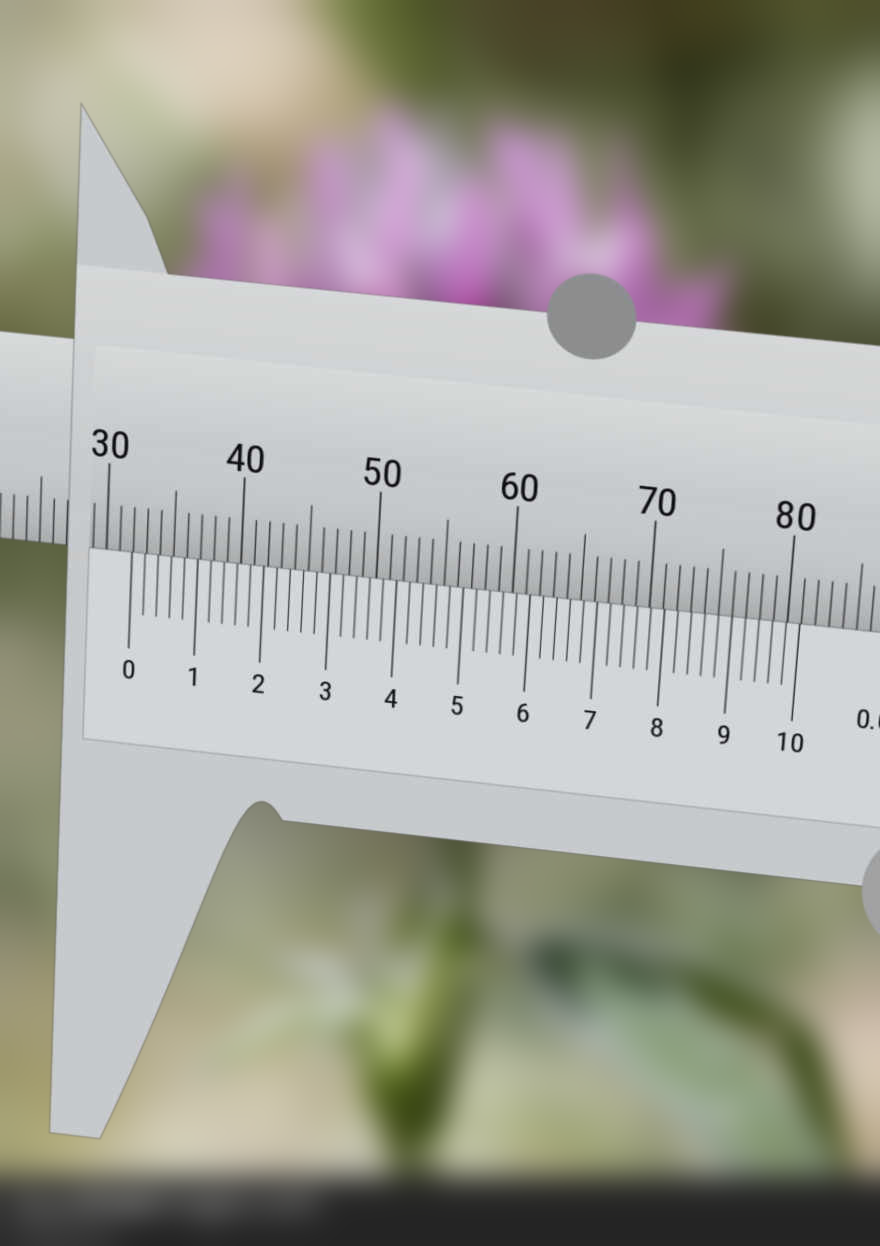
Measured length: 31.9 mm
